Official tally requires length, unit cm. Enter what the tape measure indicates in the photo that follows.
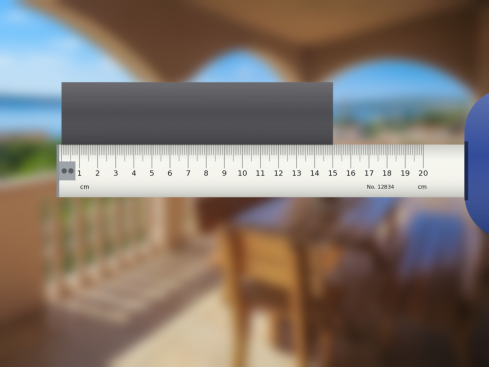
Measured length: 15 cm
